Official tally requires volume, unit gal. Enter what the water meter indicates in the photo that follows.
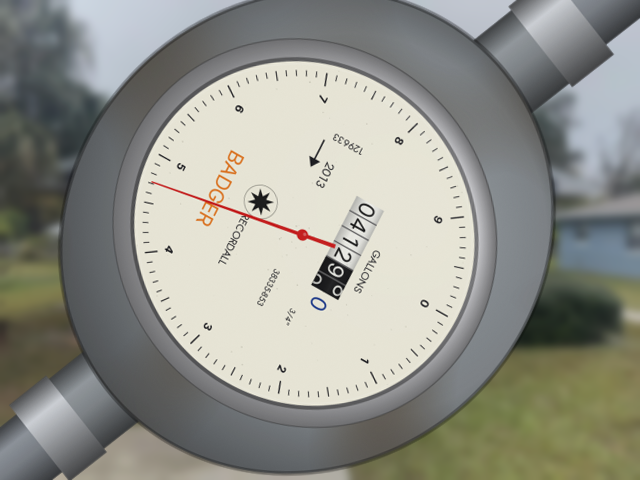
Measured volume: 412984.7 gal
